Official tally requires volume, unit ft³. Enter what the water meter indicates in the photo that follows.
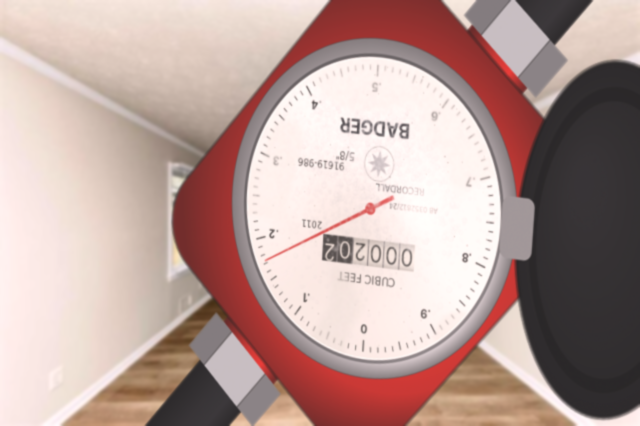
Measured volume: 202.17 ft³
